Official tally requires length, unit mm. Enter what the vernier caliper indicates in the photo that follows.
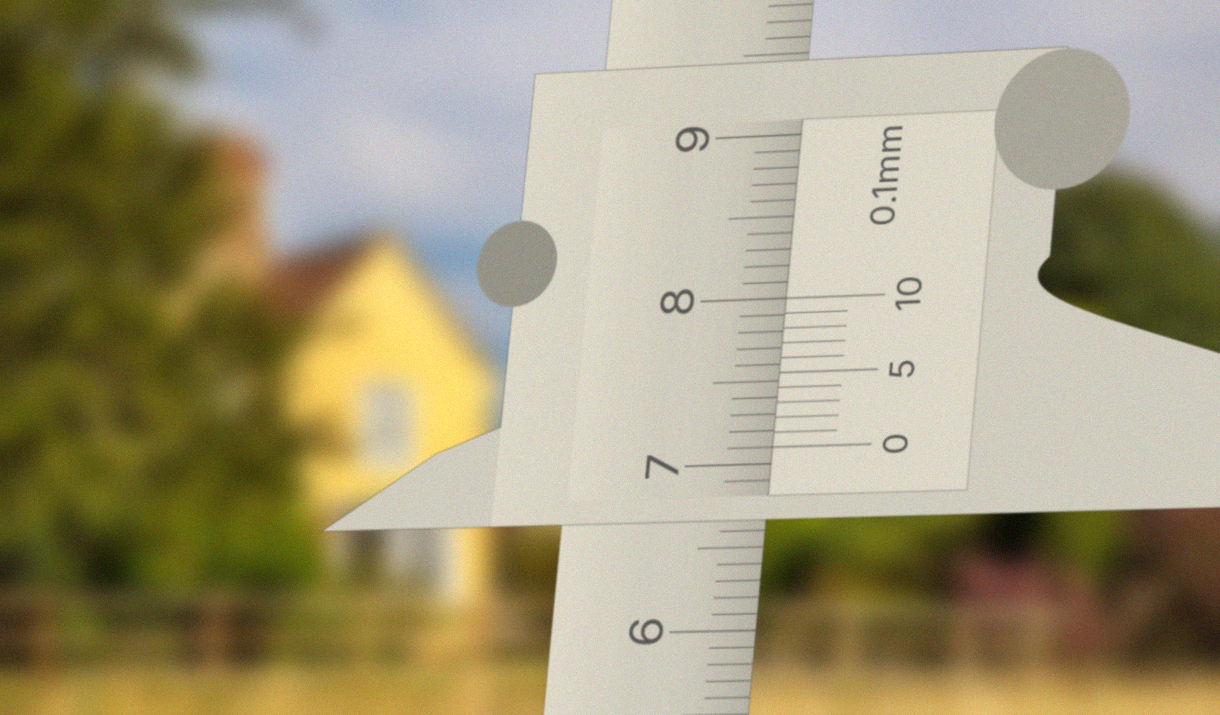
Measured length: 71.0 mm
